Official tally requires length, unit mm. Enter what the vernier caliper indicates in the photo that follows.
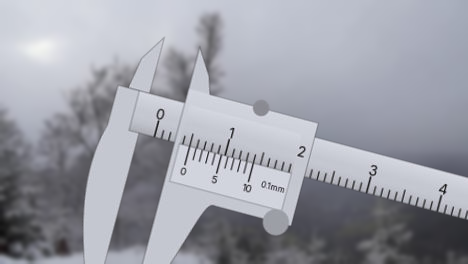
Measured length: 5.0 mm
